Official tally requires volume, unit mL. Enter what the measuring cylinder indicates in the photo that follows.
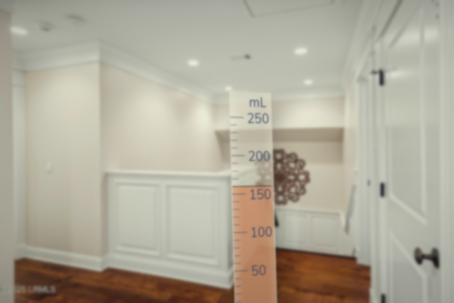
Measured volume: 160 mL
